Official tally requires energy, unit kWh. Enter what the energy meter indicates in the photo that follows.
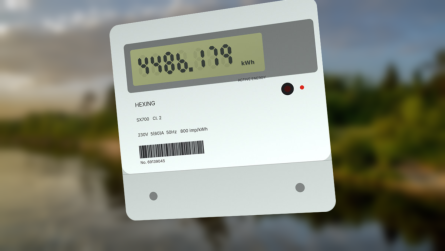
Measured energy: 4486.179 kWh
